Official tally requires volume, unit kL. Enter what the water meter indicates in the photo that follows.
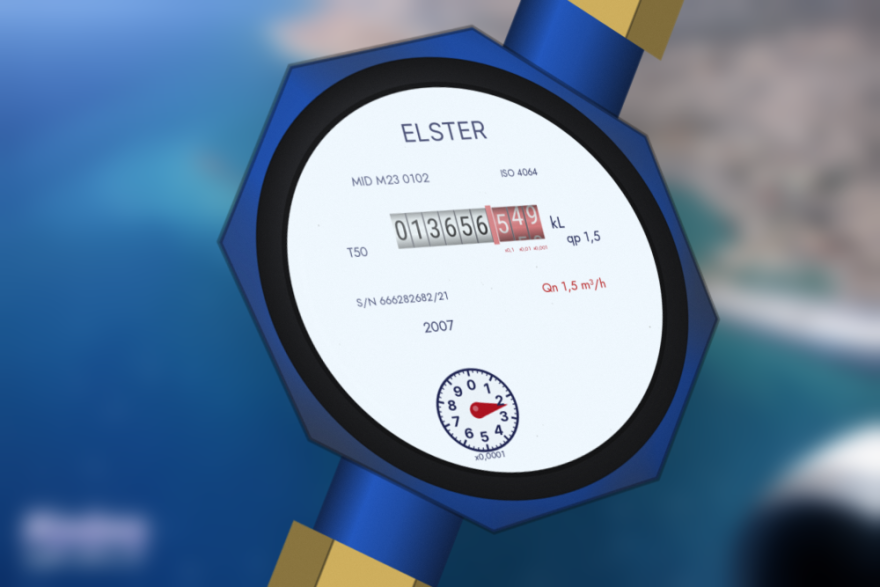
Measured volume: 13656.5492 kL
